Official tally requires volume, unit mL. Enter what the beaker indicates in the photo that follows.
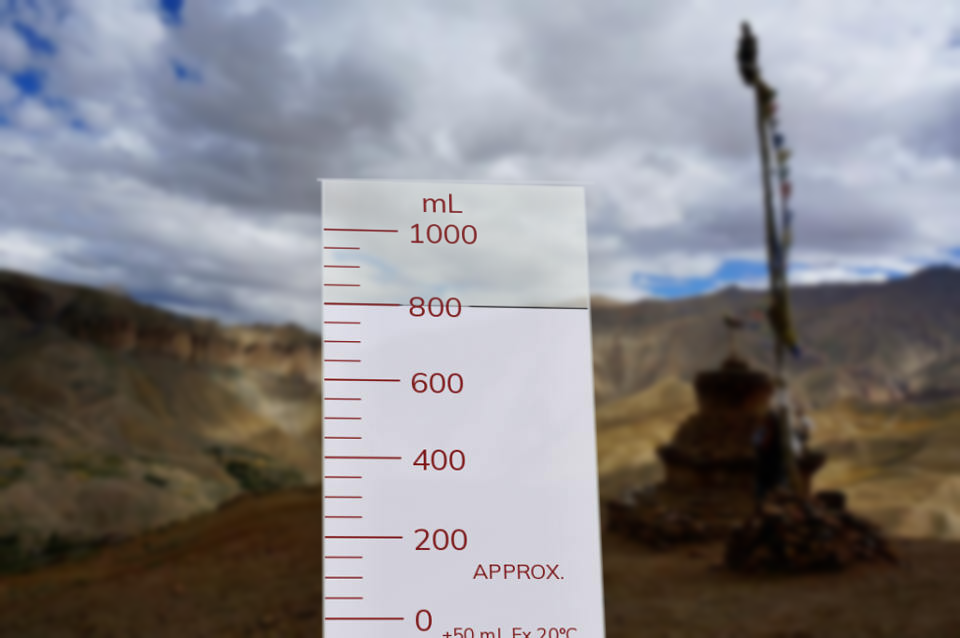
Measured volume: 800 mL
